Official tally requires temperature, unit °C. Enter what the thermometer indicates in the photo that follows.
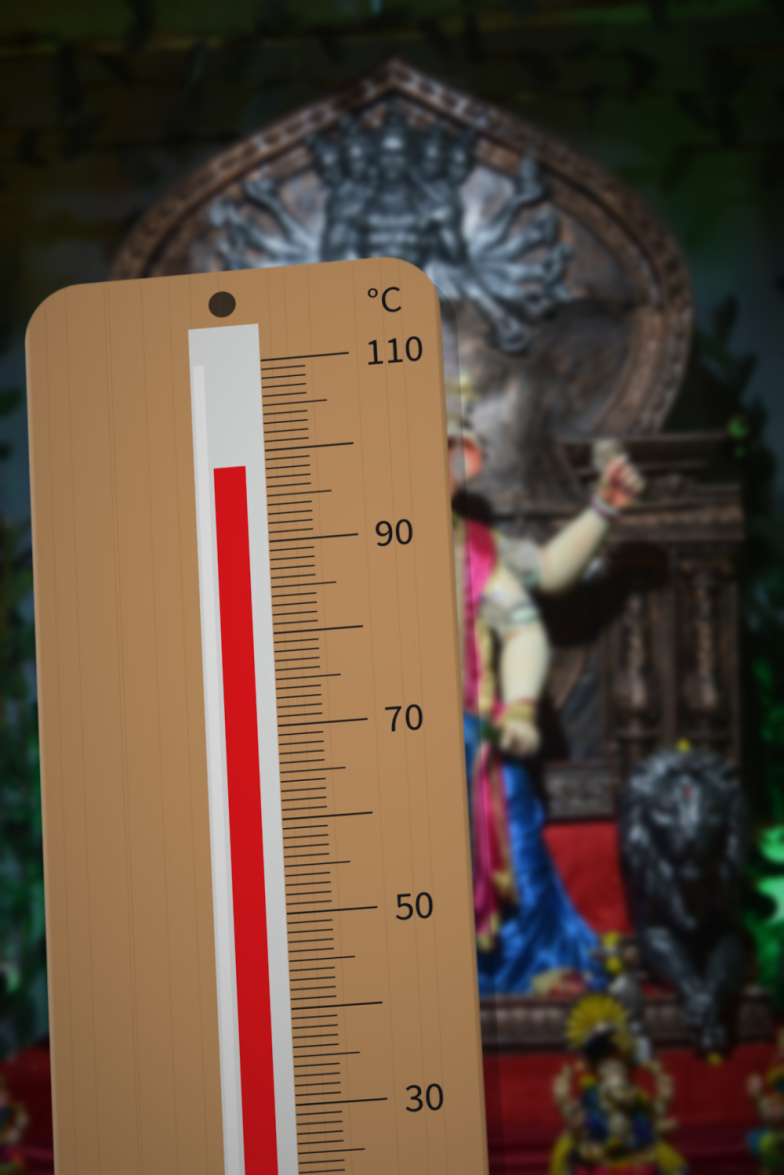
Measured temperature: 98.5 °C
